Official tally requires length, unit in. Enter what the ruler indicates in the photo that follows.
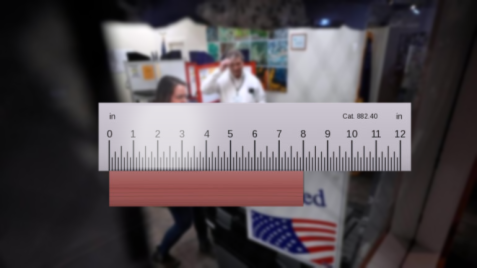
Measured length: 8 in
